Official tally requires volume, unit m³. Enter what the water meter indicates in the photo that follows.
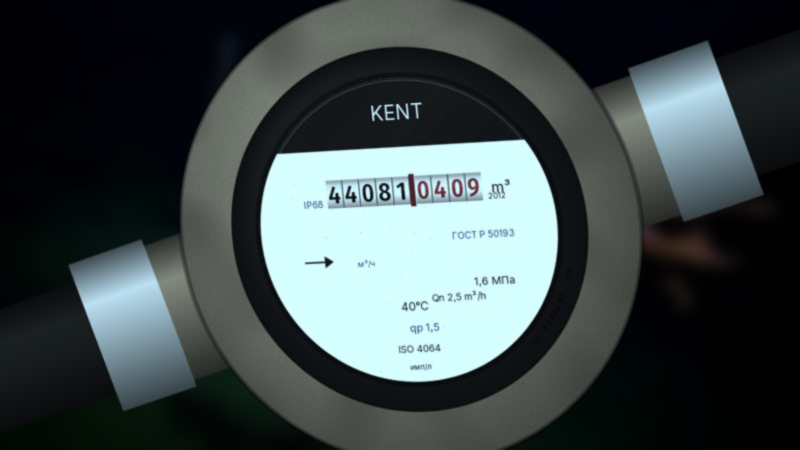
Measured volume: 44081.0409 m³
